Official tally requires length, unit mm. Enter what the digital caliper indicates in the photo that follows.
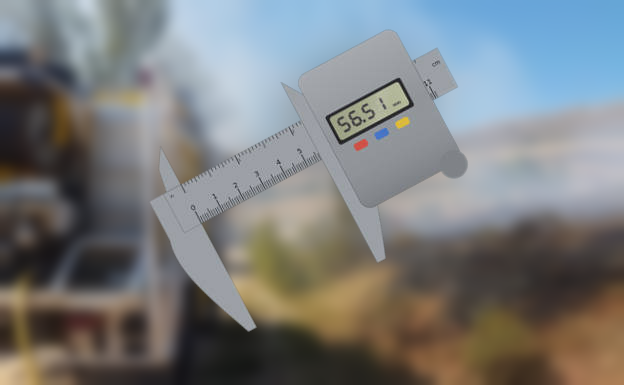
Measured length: 56.51 mm
